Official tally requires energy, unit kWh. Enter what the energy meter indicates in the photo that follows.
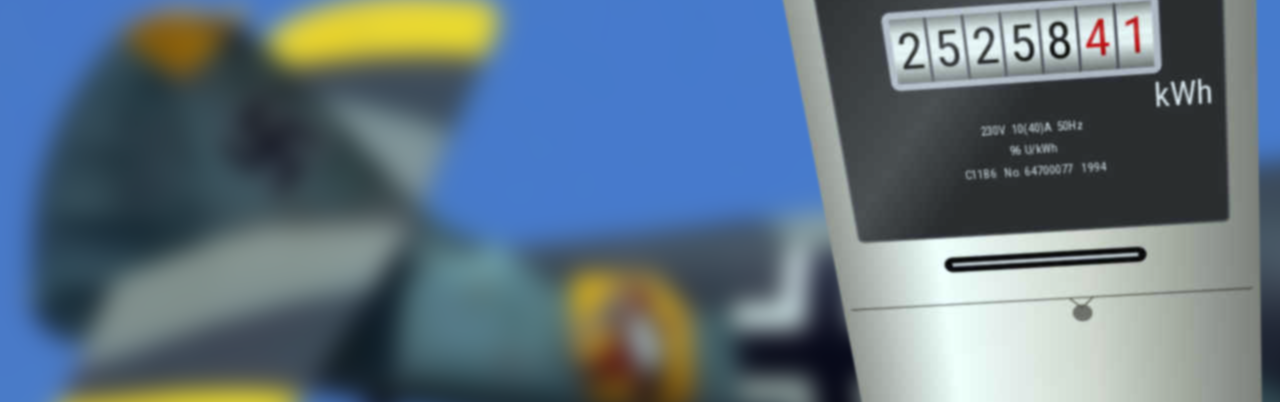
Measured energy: 25258.41 kWh
